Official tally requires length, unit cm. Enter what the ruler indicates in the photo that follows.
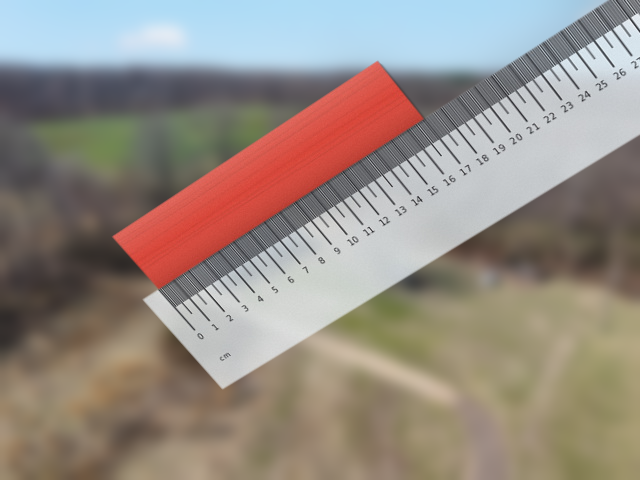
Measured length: 17 cm
